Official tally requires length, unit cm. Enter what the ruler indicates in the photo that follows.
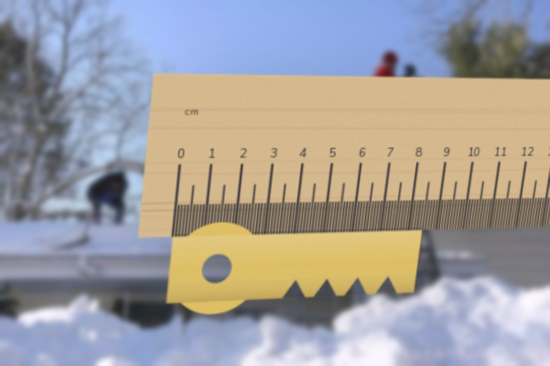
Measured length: 8.5 cm
